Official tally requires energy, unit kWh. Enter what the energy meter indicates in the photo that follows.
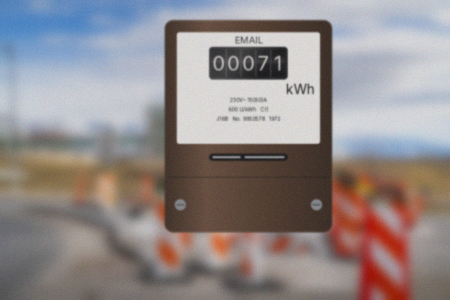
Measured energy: 71 kWh
